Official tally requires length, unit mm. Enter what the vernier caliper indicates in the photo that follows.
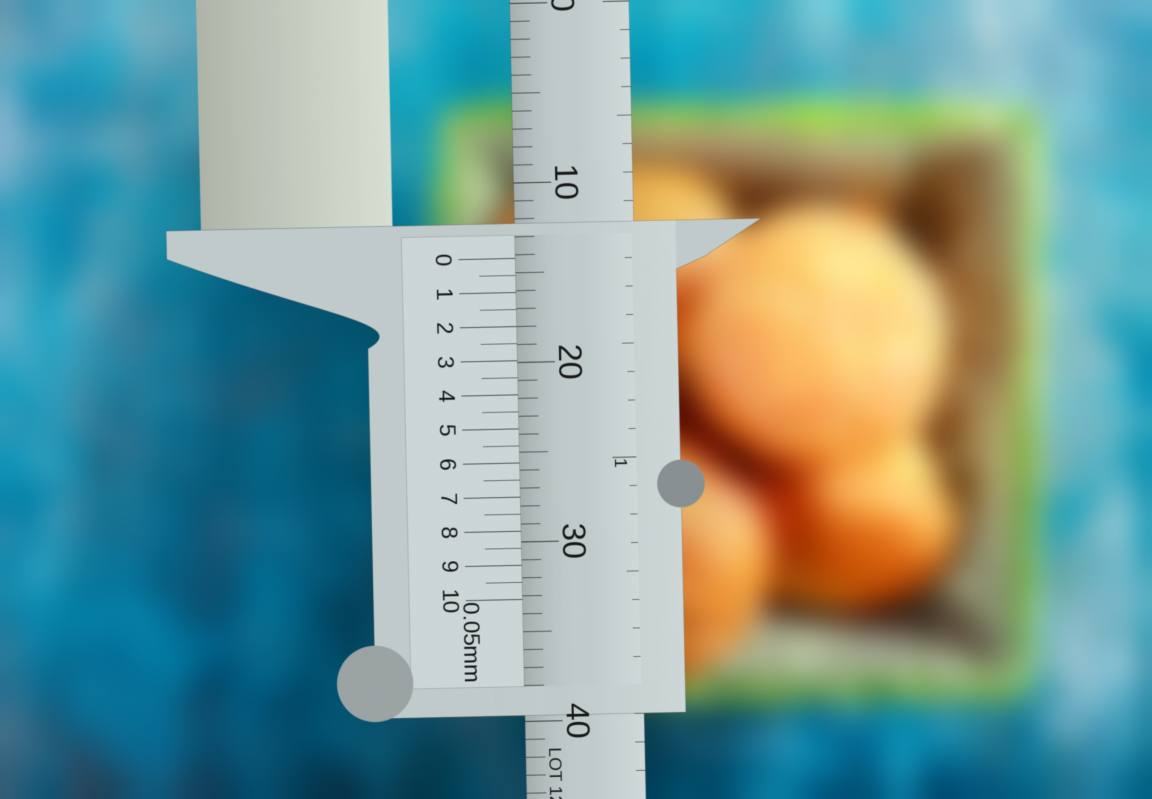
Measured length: 14.2 mm
